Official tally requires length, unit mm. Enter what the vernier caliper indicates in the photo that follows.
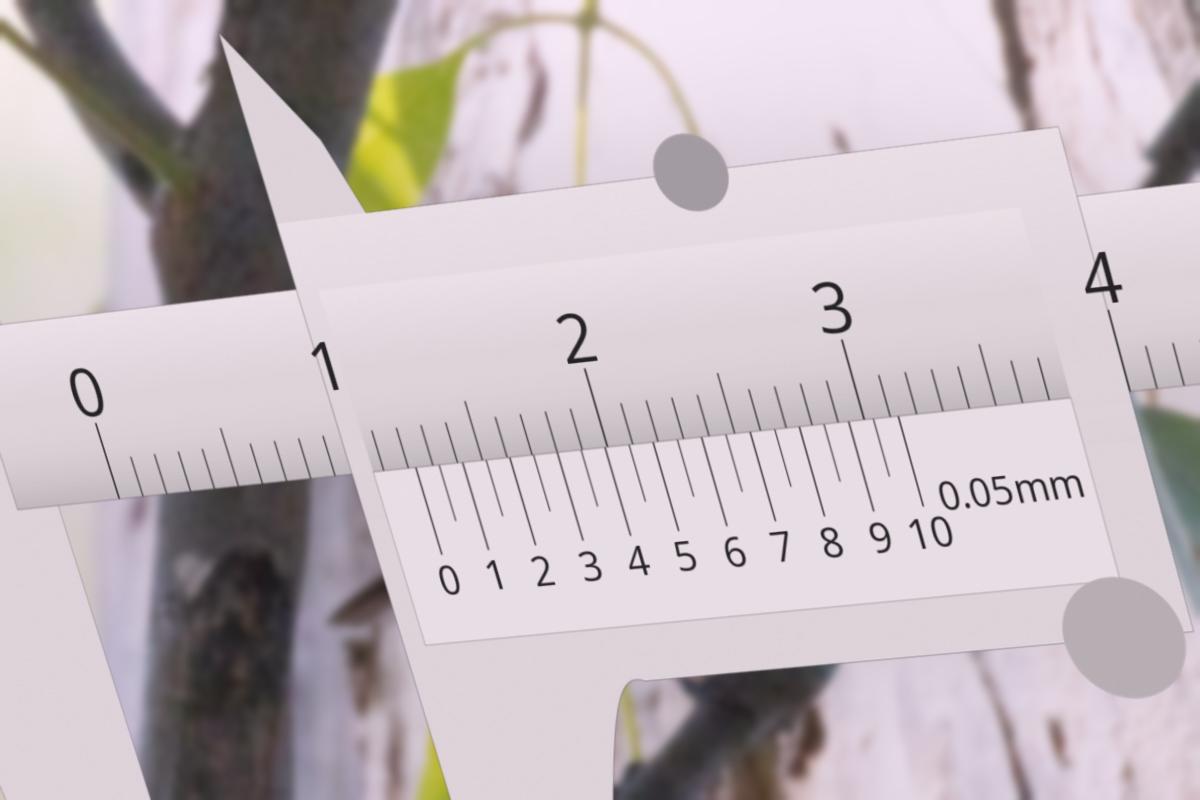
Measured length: 12.3 mm
